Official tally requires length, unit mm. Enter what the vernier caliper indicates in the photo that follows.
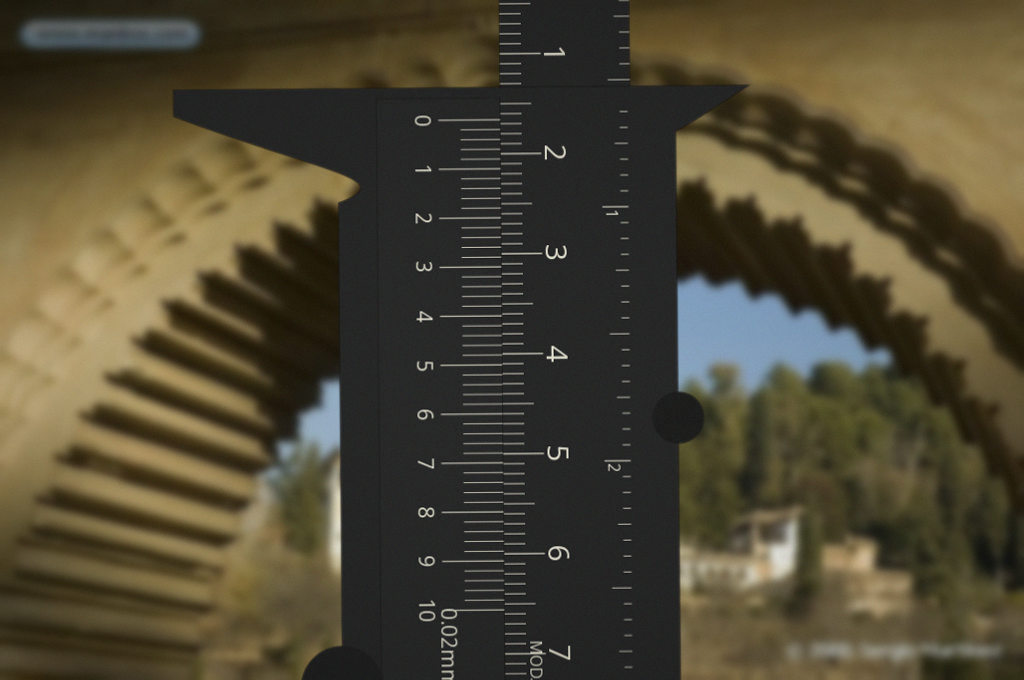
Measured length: 16.6 mm
